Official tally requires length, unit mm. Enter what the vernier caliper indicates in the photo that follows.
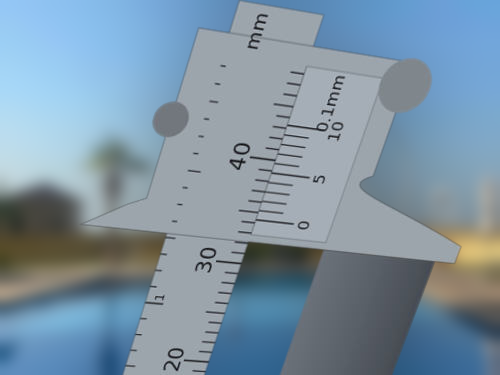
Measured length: 34.3 mm
